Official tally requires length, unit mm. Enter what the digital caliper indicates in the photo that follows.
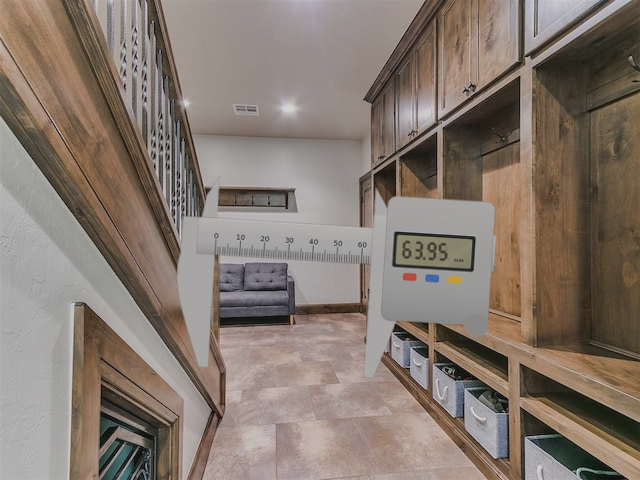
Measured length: 63.95 mm
